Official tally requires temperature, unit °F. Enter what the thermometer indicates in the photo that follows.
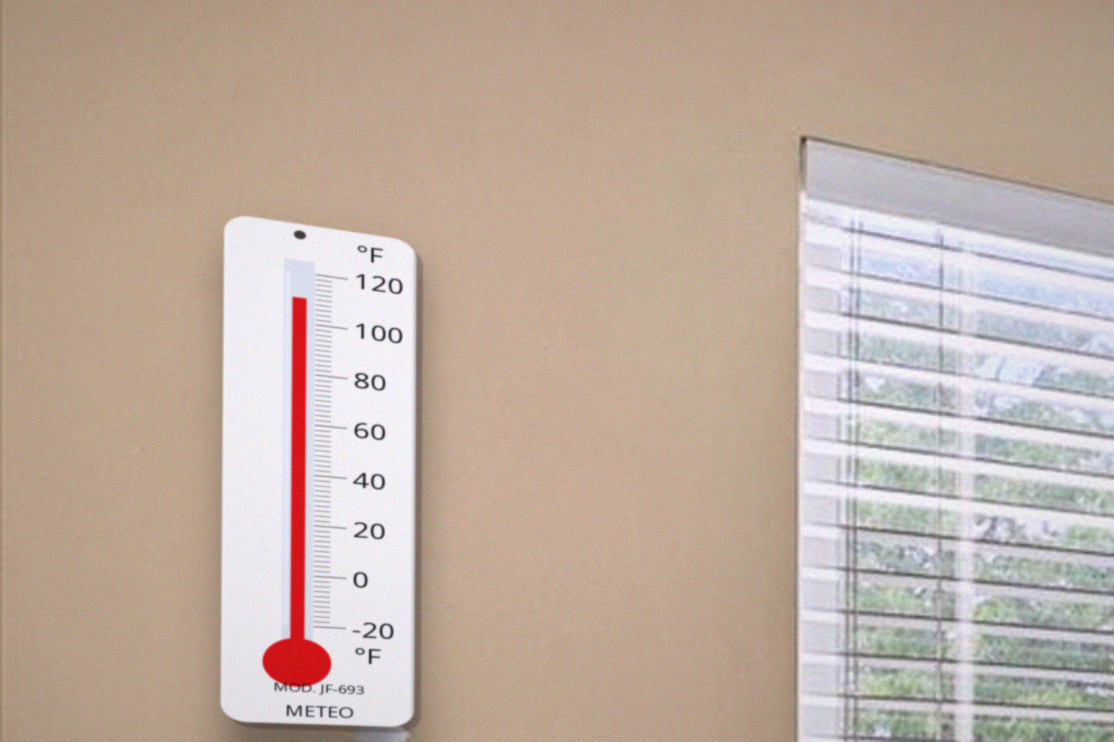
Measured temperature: 110 °F
